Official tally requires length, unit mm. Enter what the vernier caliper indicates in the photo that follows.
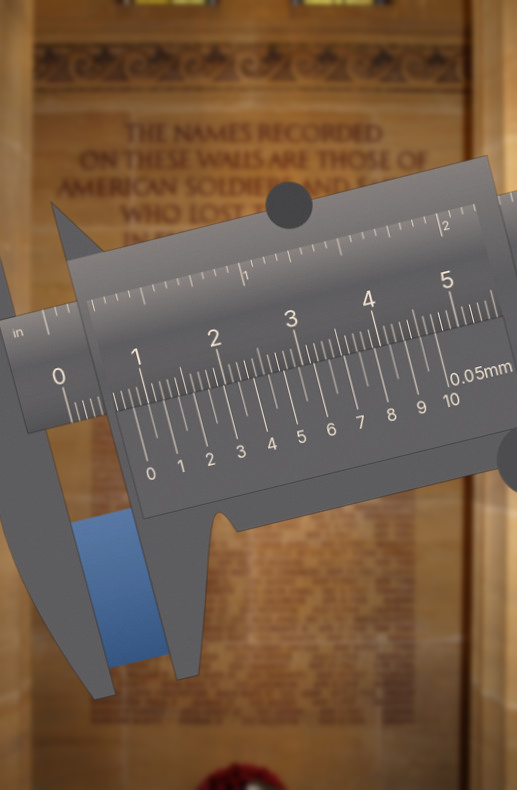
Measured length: 8.0 mm
